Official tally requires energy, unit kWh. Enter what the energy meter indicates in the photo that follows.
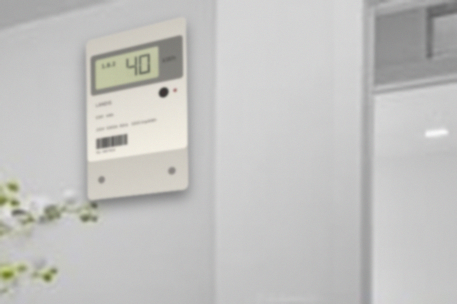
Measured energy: 40 kWh
